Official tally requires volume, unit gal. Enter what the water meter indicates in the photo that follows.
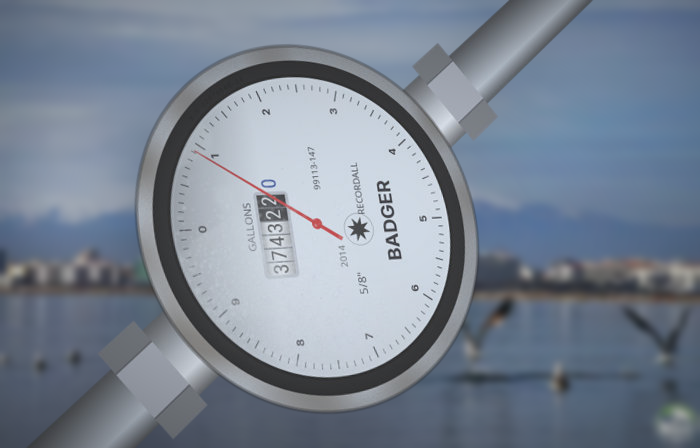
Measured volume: 3743220.9 gal
